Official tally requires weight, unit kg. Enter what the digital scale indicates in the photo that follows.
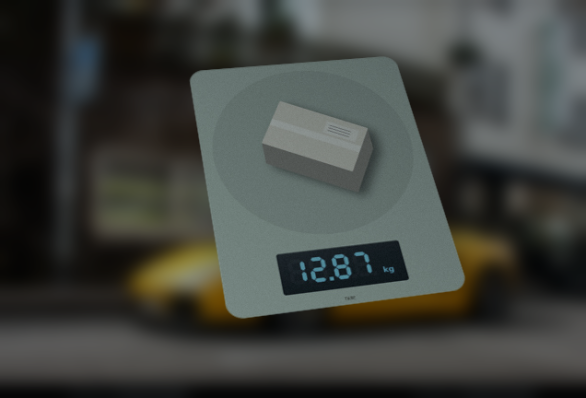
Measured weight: 12.87 kg
